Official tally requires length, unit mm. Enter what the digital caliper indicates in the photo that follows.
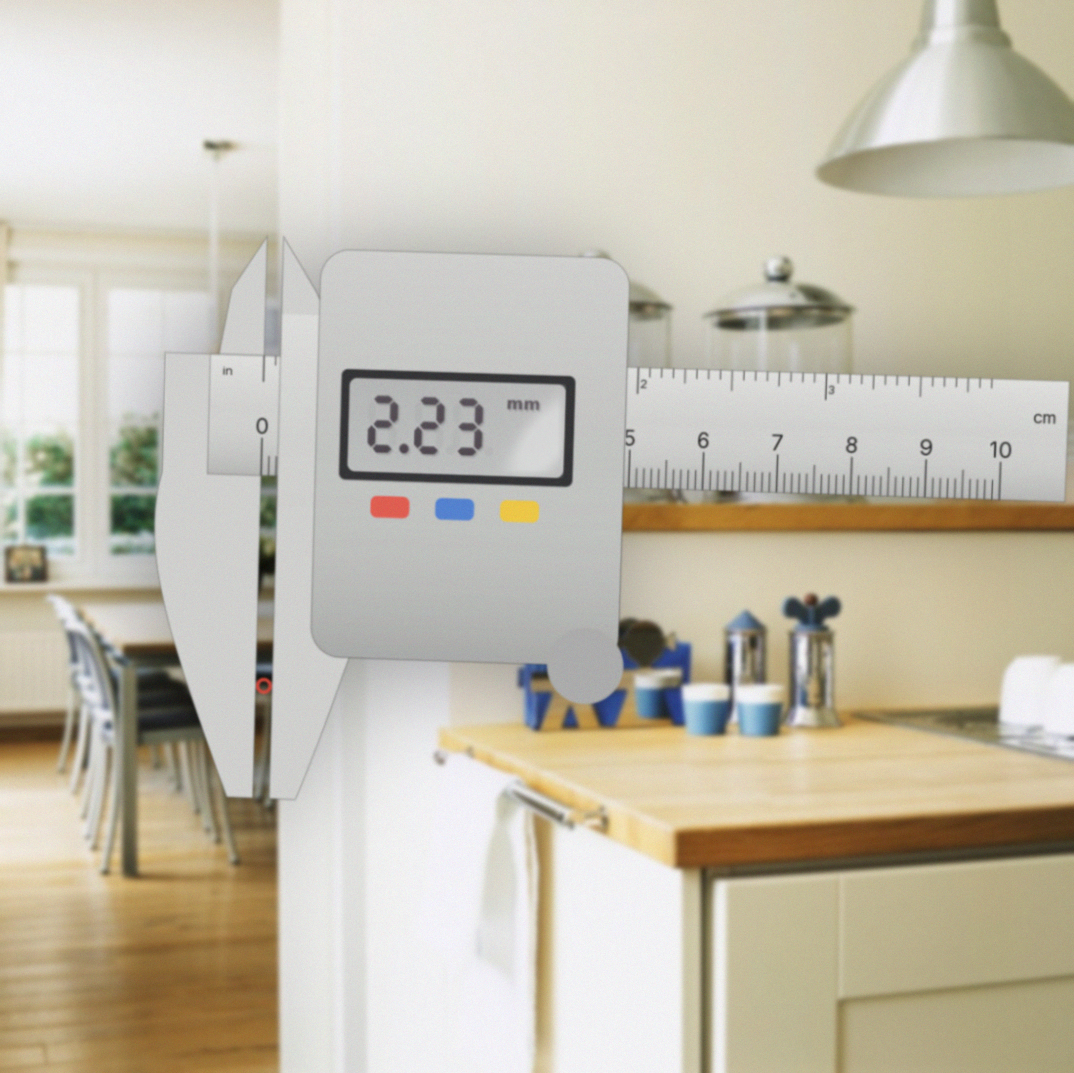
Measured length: 2.23 mm
